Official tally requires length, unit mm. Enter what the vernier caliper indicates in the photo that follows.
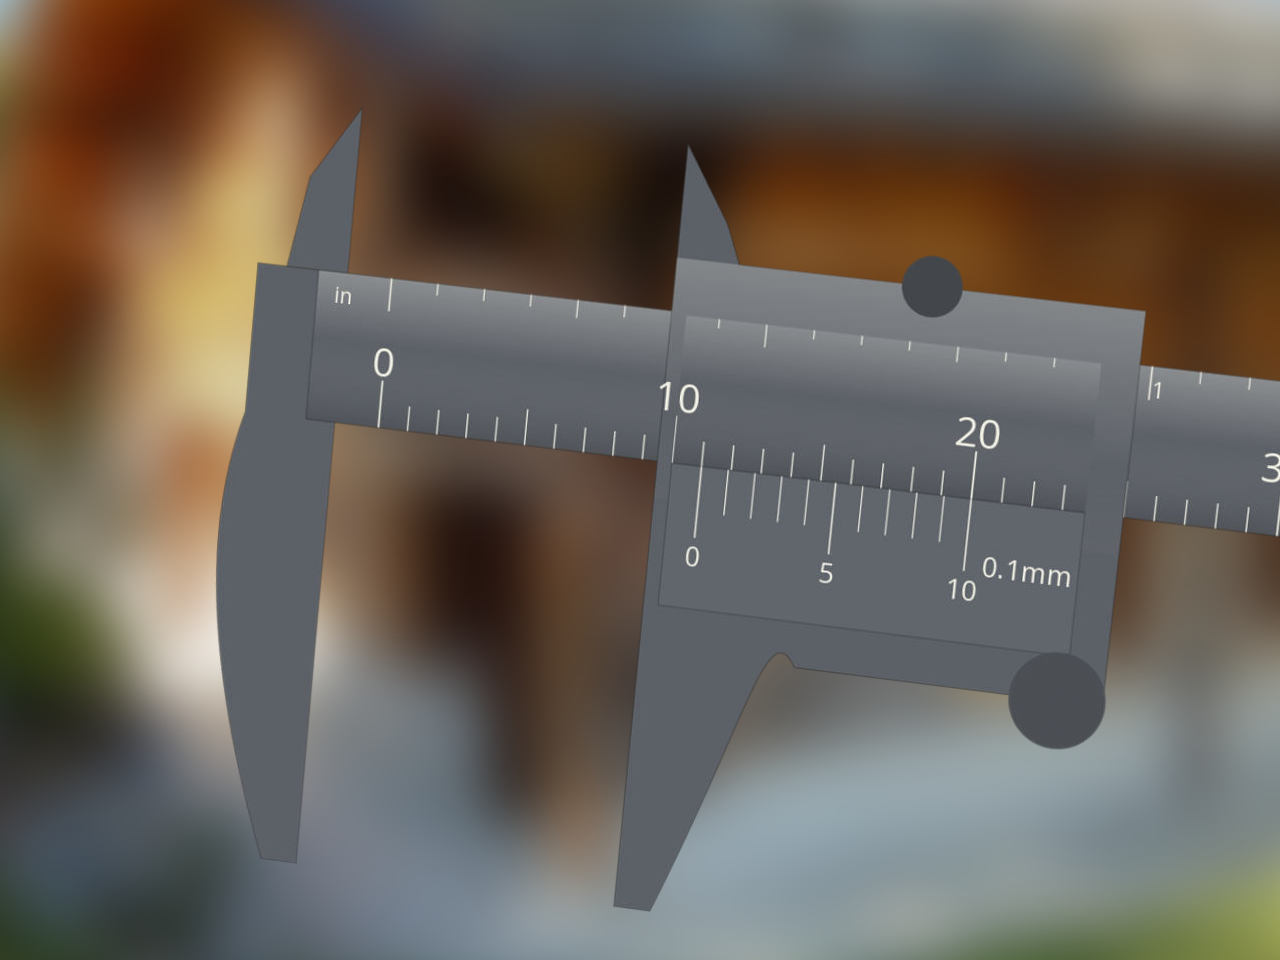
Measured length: 11.0 mm
